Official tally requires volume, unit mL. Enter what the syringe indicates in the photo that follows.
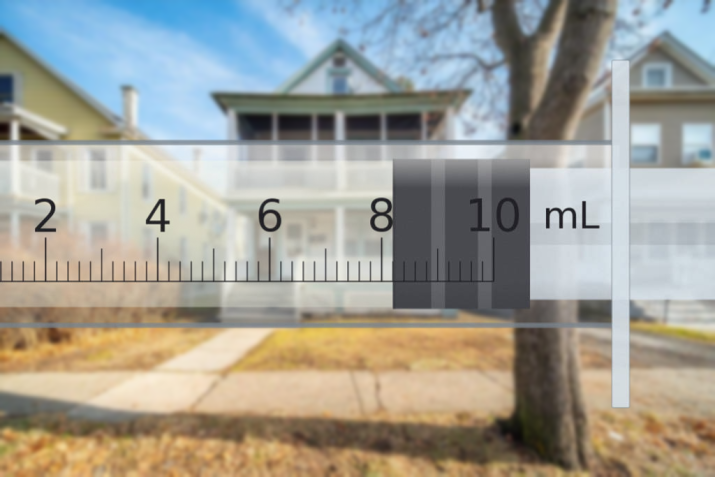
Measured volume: 8.2 mL
